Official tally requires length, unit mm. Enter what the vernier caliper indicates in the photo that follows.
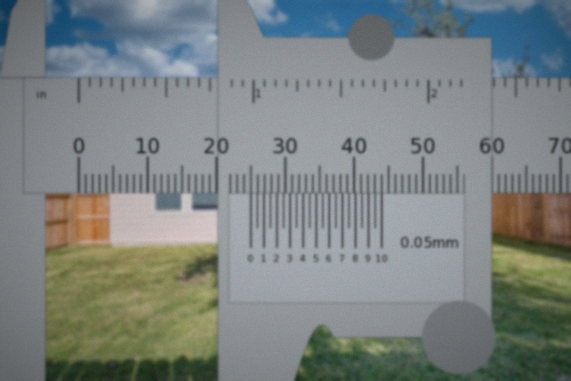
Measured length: 25.0 mm
